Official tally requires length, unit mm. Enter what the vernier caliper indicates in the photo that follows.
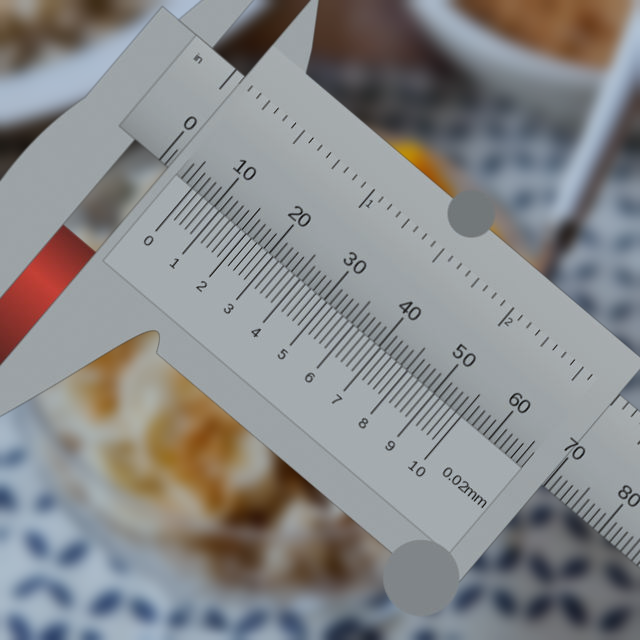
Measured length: 6.0 mm
